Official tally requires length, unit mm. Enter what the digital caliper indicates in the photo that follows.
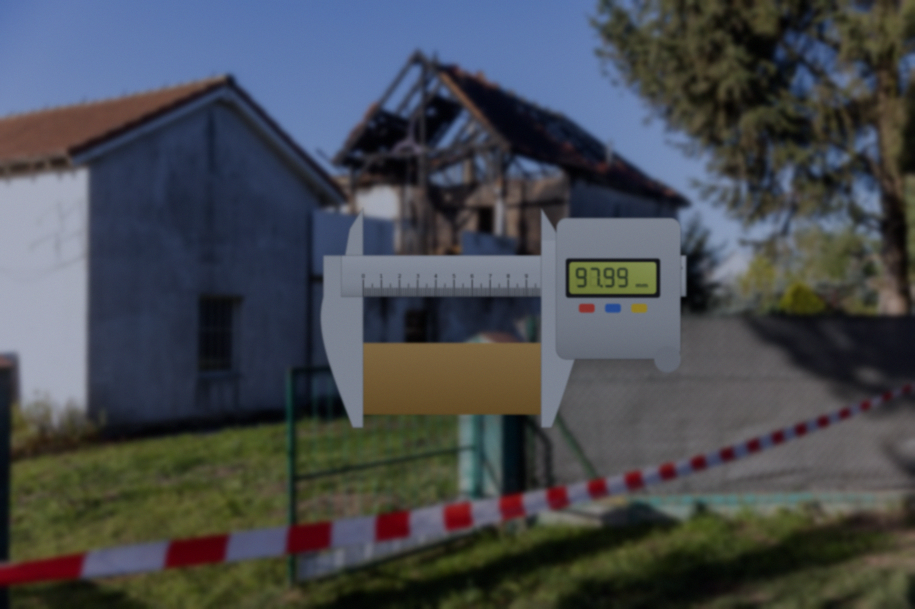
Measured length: 97.99 mm
